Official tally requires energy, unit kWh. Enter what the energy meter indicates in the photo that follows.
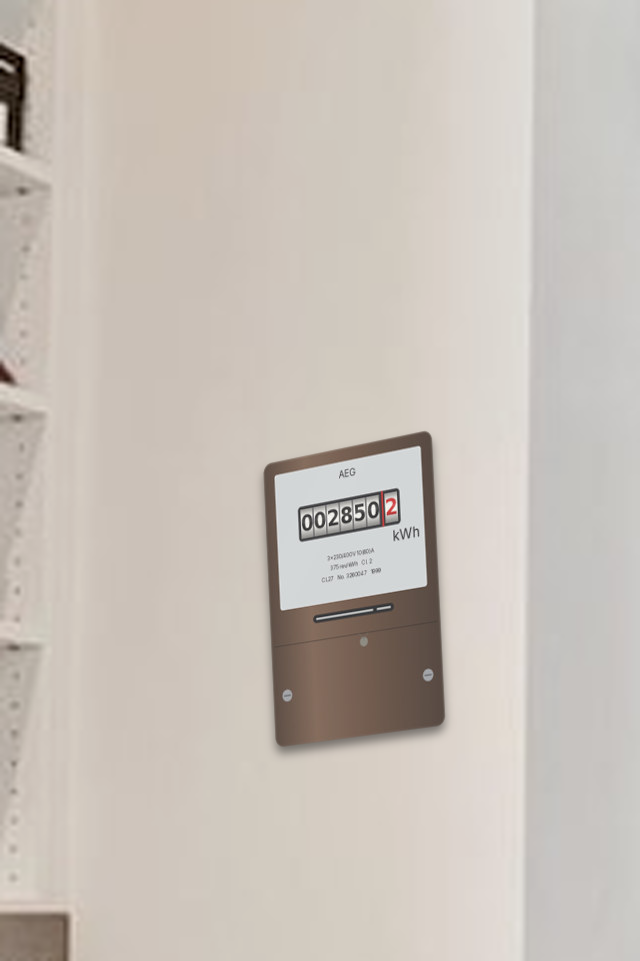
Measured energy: 2850.2 kWh
